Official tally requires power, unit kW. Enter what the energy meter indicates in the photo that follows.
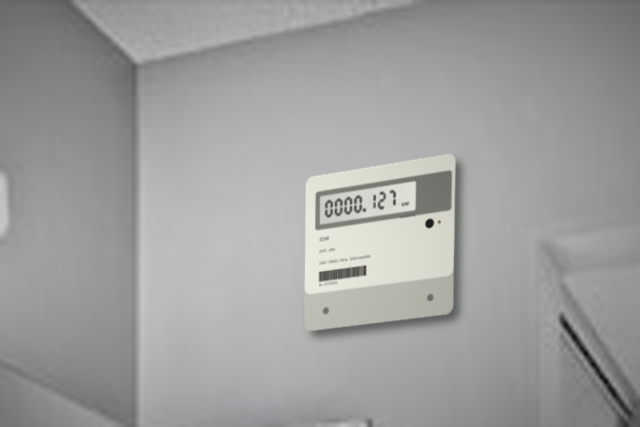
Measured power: 0.127 kW
